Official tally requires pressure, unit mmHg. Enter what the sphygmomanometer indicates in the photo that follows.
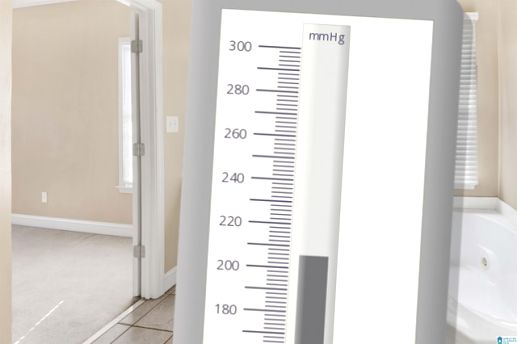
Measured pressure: 206 mmHg
